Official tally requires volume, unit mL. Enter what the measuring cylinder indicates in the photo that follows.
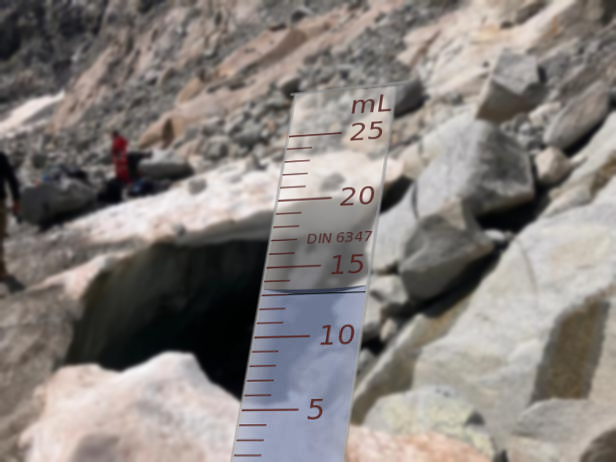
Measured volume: 13 mL
